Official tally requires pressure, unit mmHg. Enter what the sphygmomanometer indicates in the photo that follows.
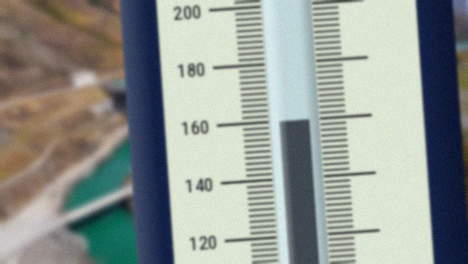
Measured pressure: 160 mmHg
